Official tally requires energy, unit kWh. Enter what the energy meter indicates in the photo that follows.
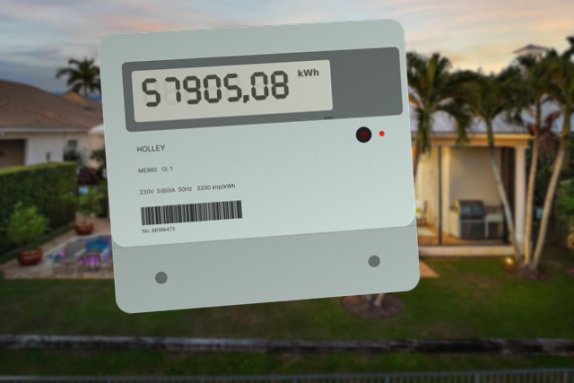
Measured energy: 57905.08 kWh
